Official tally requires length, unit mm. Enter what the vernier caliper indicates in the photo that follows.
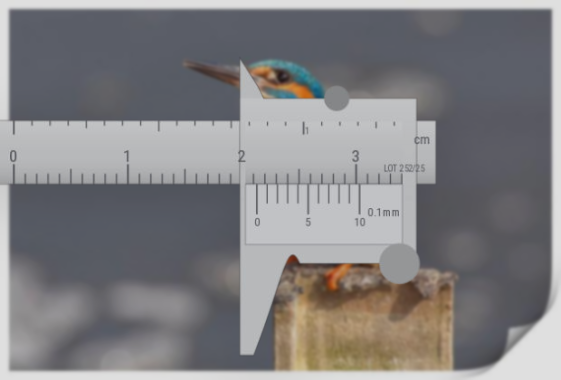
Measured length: 21.3 mm
